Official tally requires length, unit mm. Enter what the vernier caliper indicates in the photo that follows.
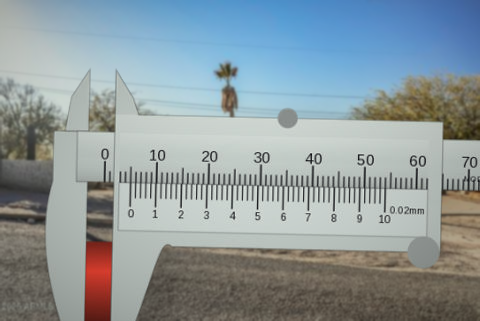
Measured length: 5.0 mm
